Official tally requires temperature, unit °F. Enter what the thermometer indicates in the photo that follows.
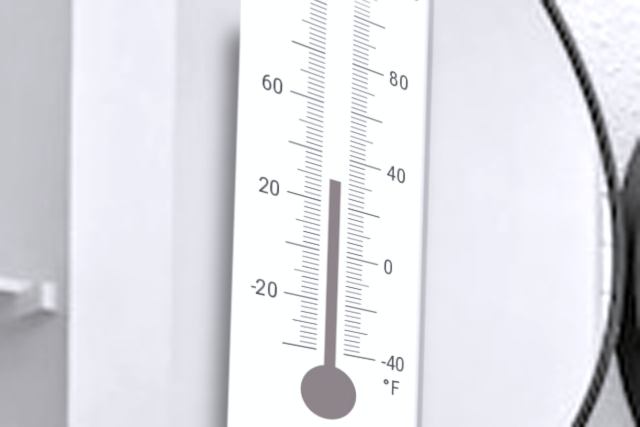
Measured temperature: 30 °F
